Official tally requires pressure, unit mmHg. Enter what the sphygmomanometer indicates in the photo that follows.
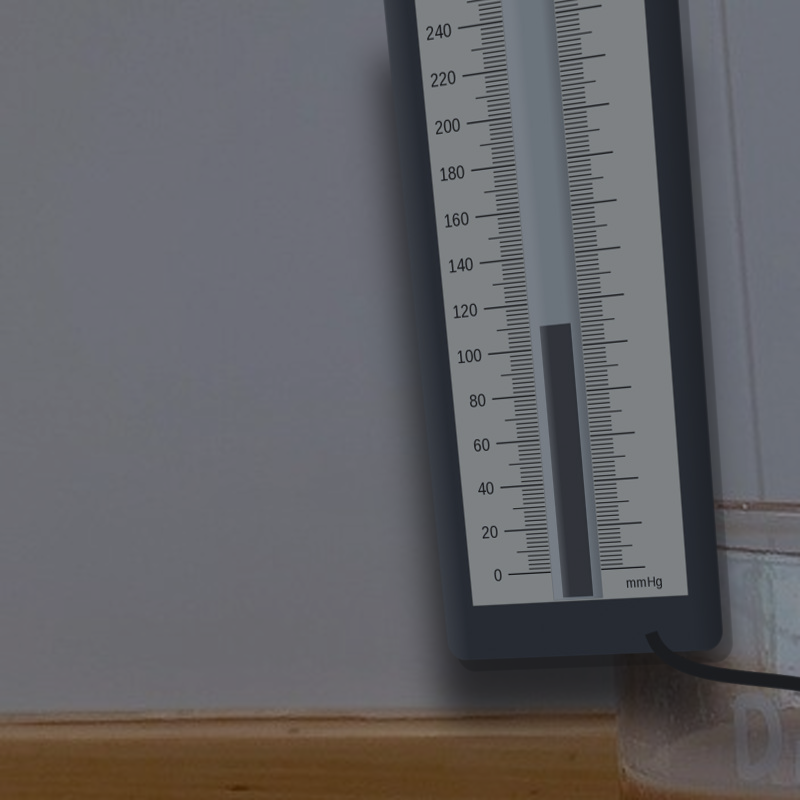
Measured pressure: 110 mmHg
